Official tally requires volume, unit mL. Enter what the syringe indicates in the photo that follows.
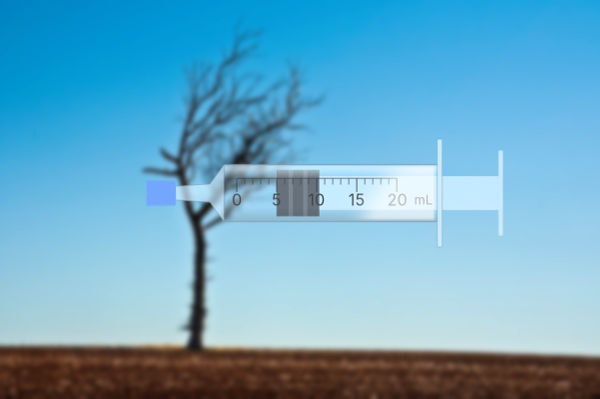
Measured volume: 5 mL
